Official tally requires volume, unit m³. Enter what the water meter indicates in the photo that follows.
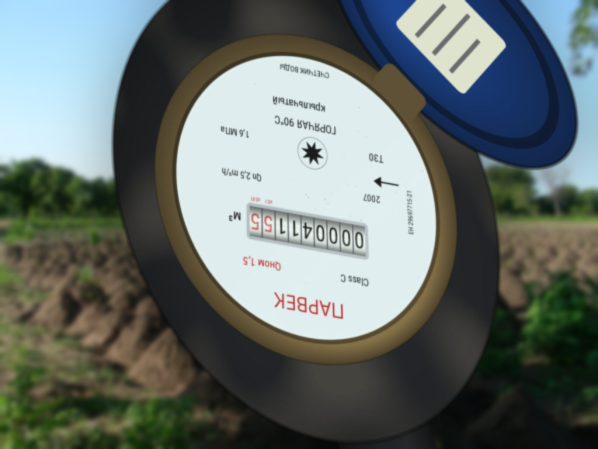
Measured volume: 411.55 m³
